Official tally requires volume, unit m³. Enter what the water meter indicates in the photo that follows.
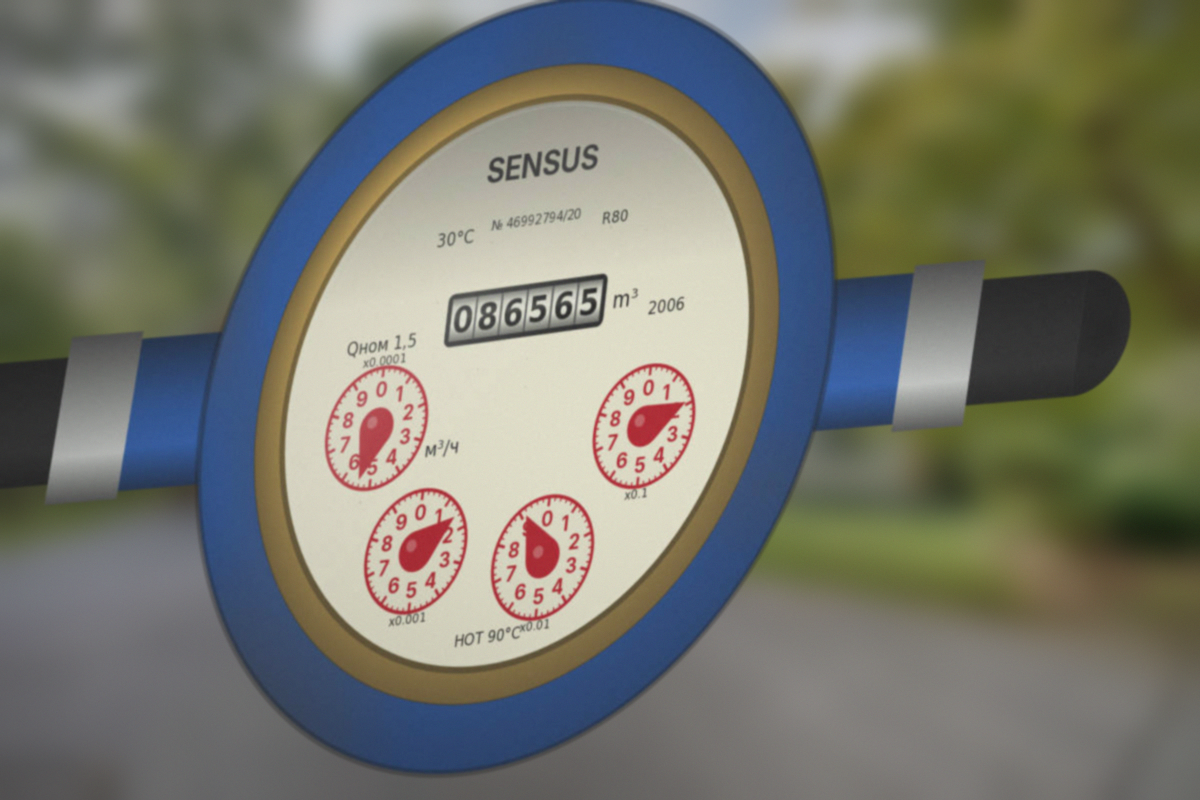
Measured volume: 86565.1915 m³
